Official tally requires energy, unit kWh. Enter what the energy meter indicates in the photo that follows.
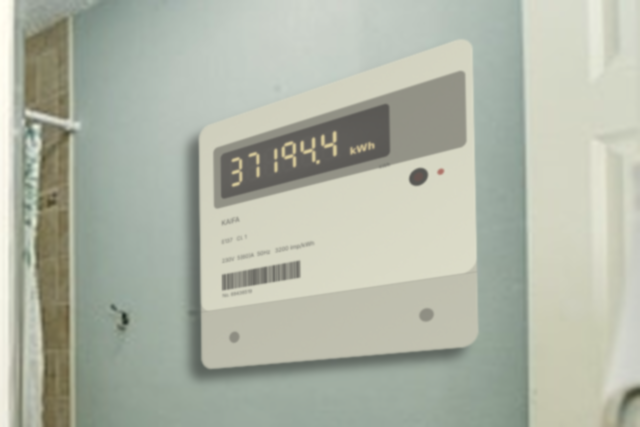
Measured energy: 37194.4 kWh
